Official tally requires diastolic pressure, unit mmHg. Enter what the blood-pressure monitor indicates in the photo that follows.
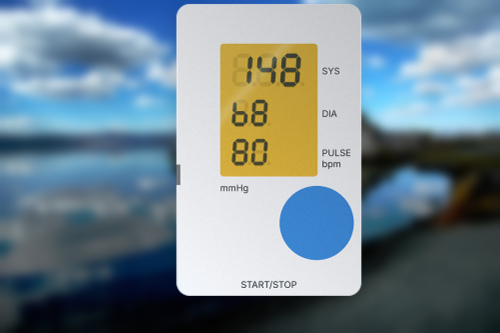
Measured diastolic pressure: 68 mmHg
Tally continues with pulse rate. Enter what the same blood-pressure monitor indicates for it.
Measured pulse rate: 80 bpm
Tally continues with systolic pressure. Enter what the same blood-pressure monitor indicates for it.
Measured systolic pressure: 148 mmHg
